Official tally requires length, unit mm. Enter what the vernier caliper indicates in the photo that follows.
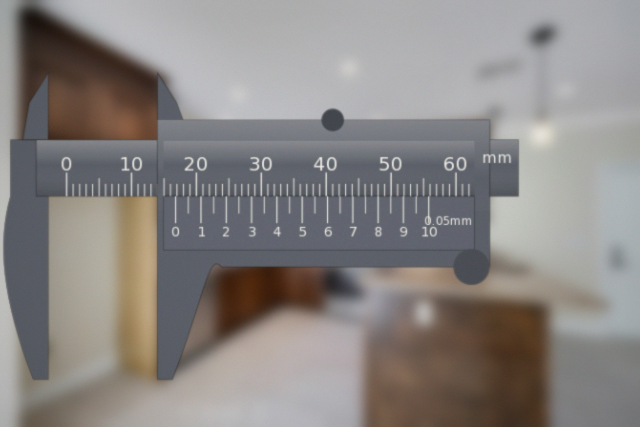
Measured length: 16.8 mm
